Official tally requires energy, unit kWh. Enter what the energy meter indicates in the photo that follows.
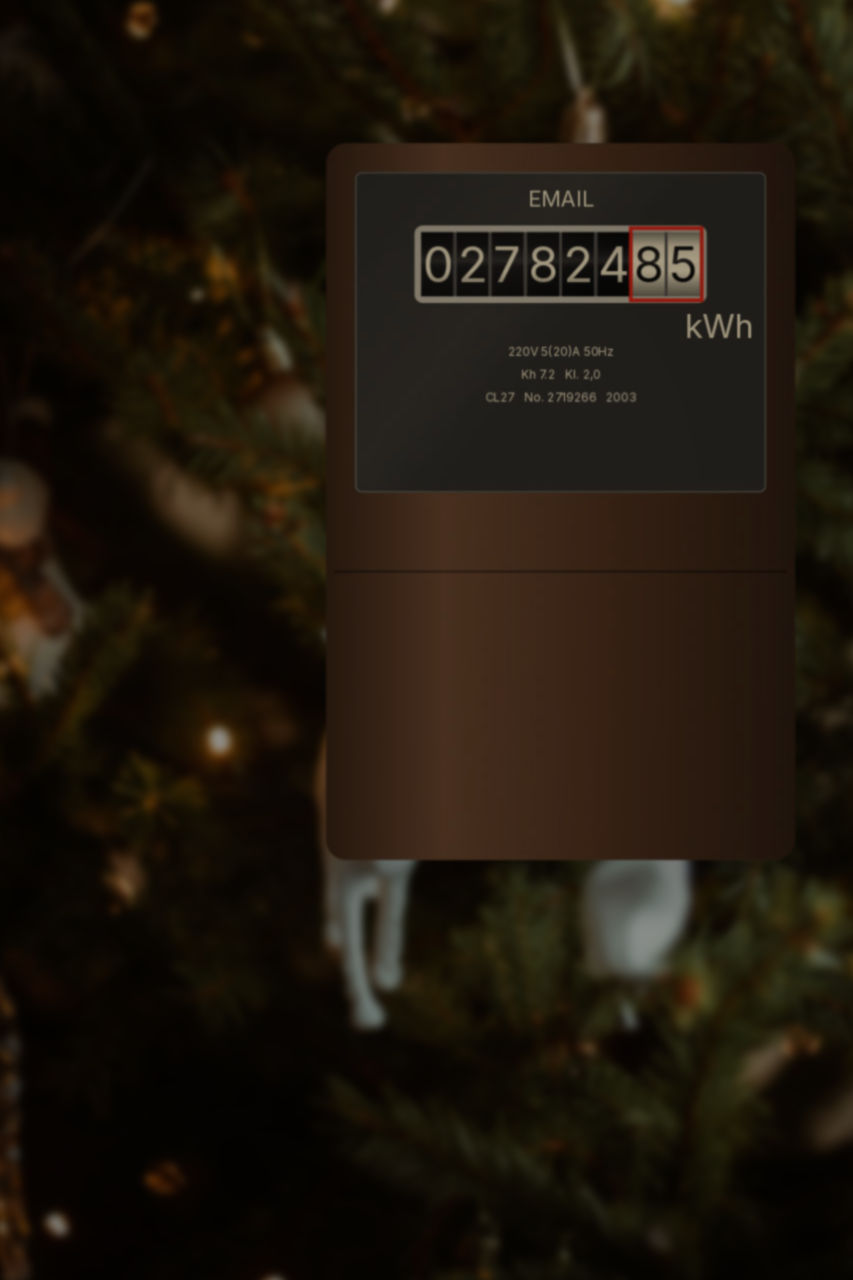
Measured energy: 27824.85 kWh
